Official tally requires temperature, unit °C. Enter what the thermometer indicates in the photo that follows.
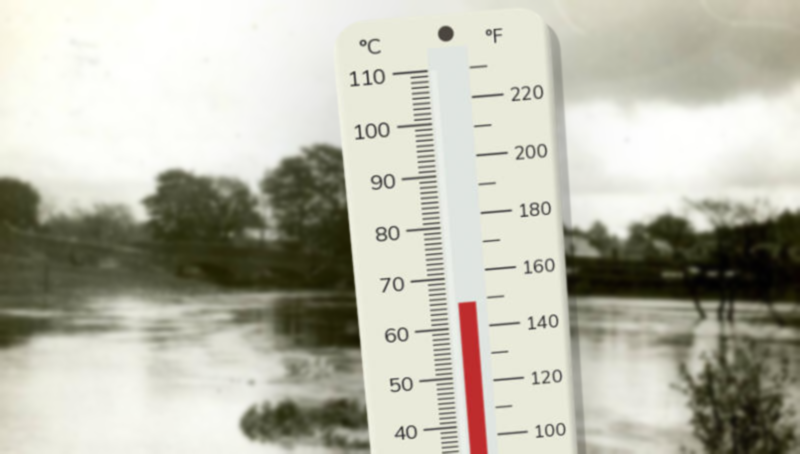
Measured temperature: 65 °C
